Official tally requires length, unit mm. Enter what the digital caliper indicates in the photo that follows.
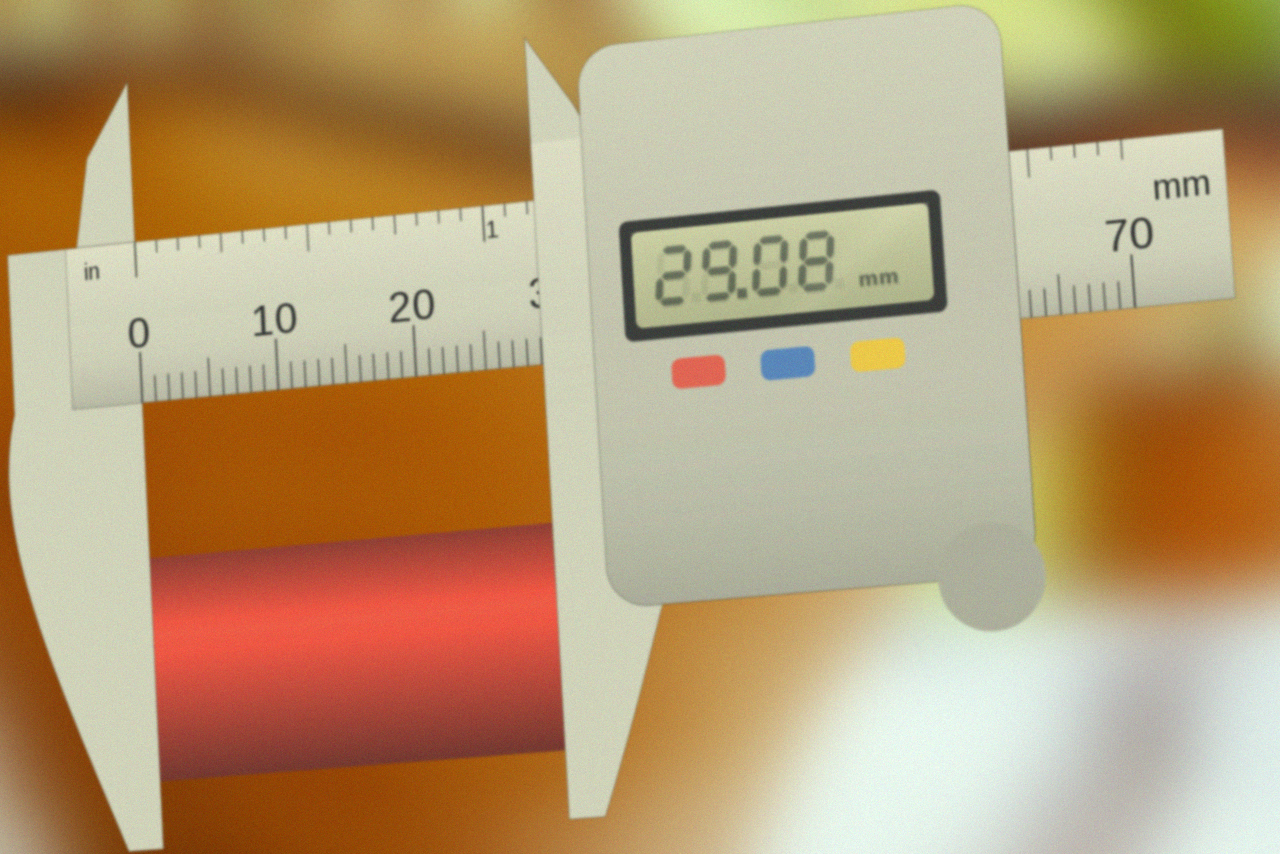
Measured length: 29.08 mm
